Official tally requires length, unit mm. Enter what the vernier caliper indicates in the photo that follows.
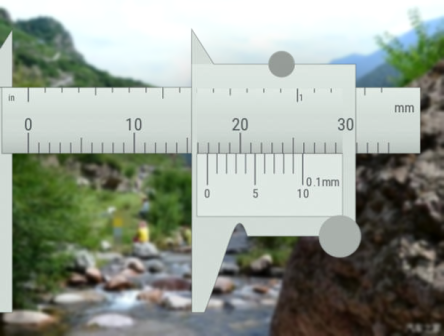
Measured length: 16.9 mm
